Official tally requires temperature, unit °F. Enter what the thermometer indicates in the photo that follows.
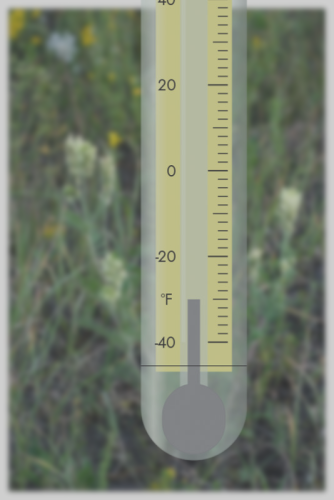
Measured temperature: -30 °F
